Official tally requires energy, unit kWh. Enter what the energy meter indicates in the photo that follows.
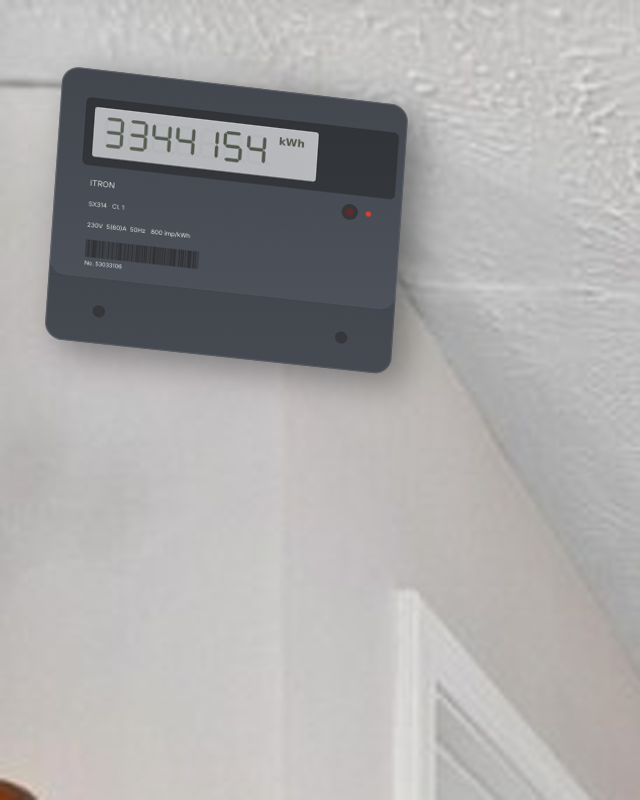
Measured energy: 3344154 kWh
